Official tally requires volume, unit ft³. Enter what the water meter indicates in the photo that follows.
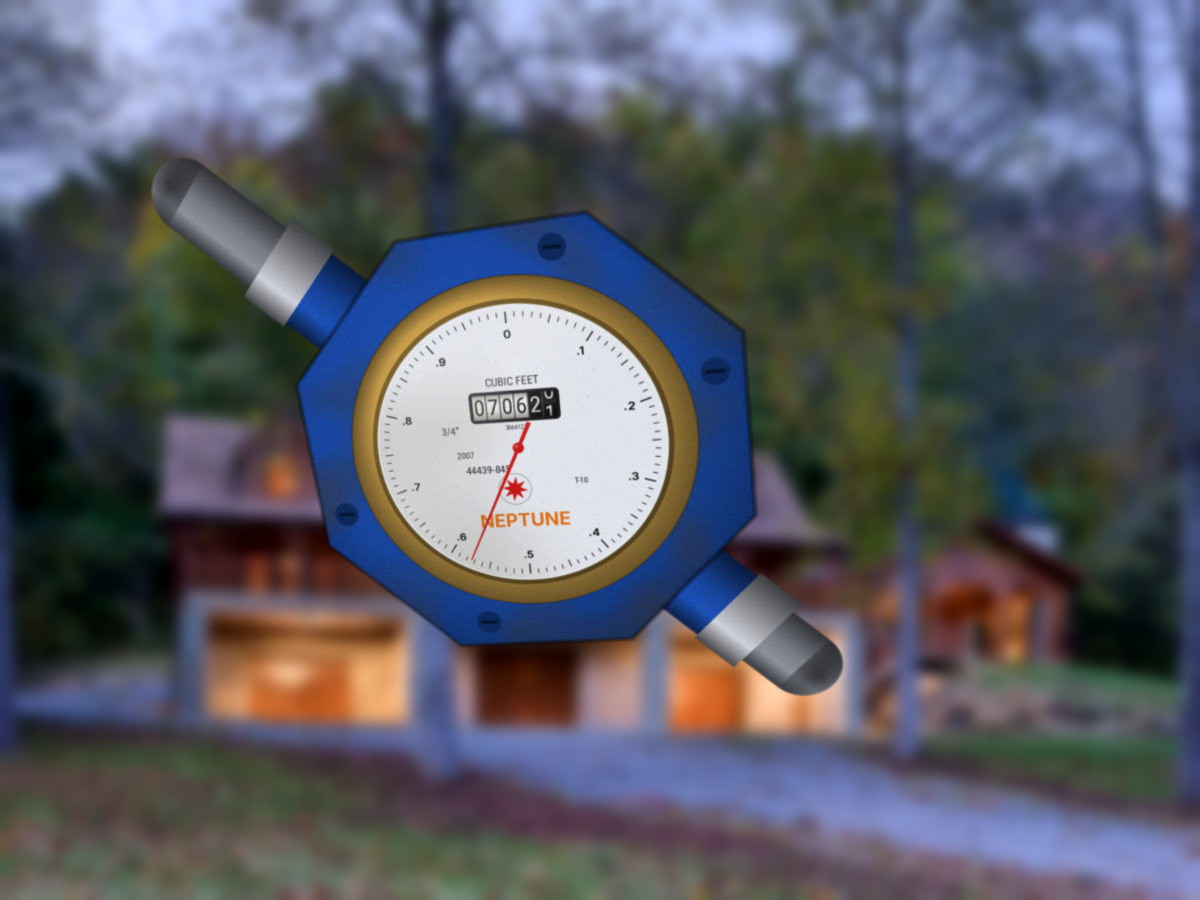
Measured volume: 70620.57 ft³
